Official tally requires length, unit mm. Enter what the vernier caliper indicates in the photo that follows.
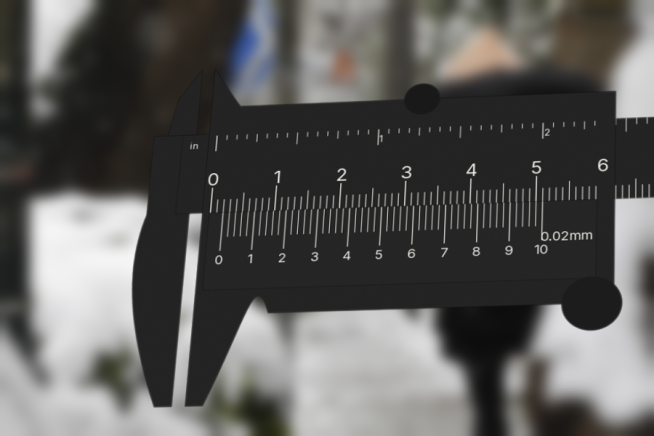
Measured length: 2.0 mm
